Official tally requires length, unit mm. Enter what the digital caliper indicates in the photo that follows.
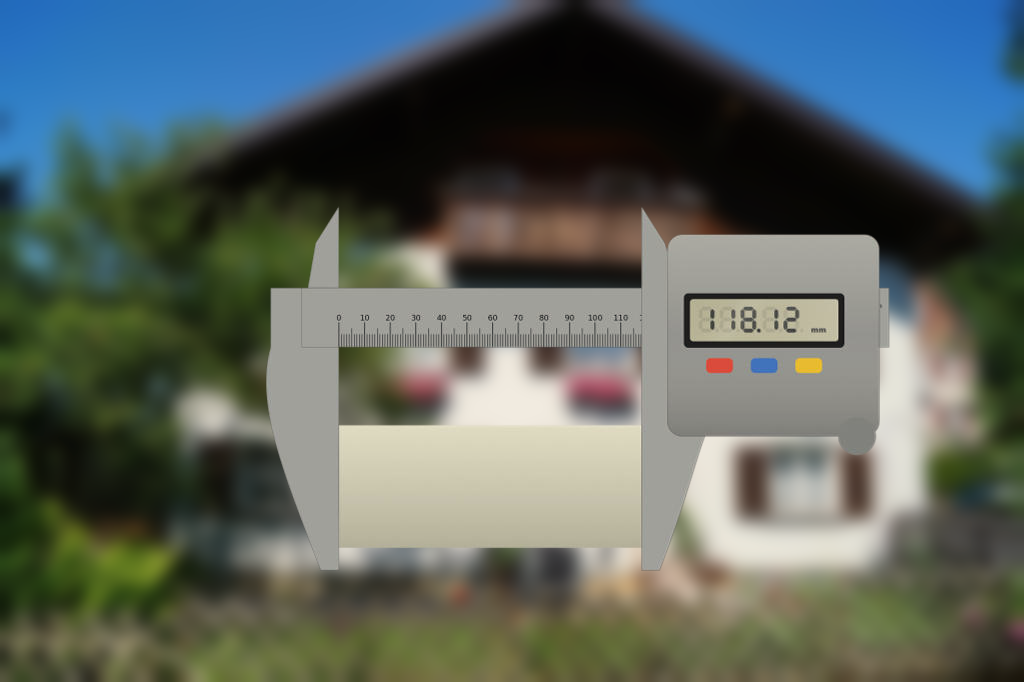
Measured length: 118.12 mm
